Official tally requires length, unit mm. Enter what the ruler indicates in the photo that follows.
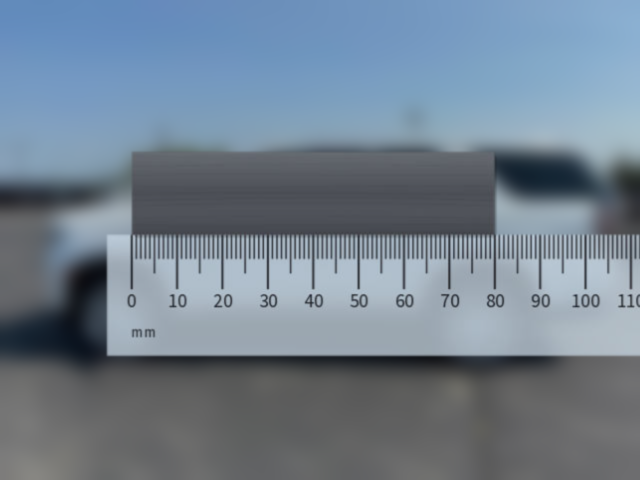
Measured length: 80 mm
